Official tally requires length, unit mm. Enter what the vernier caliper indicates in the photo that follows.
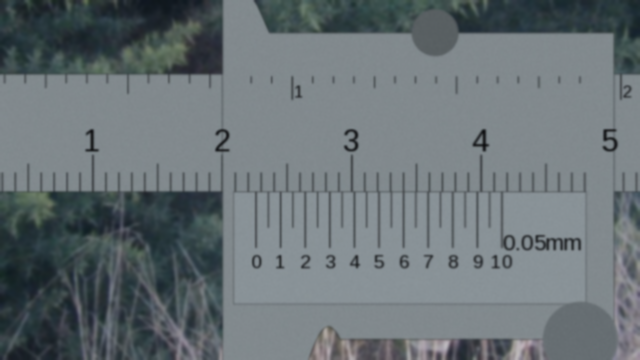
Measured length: 22.6 mm
